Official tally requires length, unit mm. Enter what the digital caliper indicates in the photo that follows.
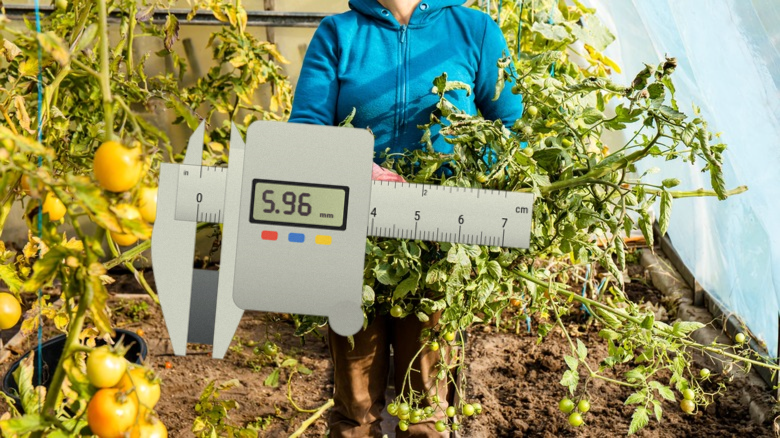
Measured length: 5.96 mm
